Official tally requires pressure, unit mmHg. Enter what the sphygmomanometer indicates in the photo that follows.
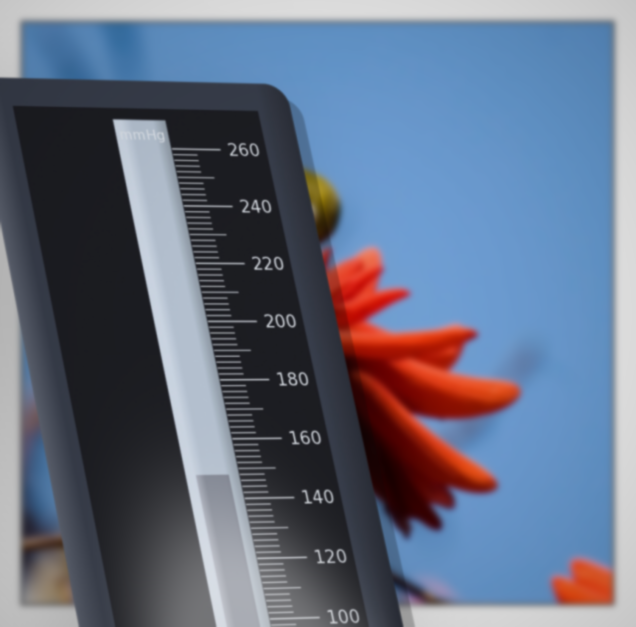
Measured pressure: 148 mmHg
